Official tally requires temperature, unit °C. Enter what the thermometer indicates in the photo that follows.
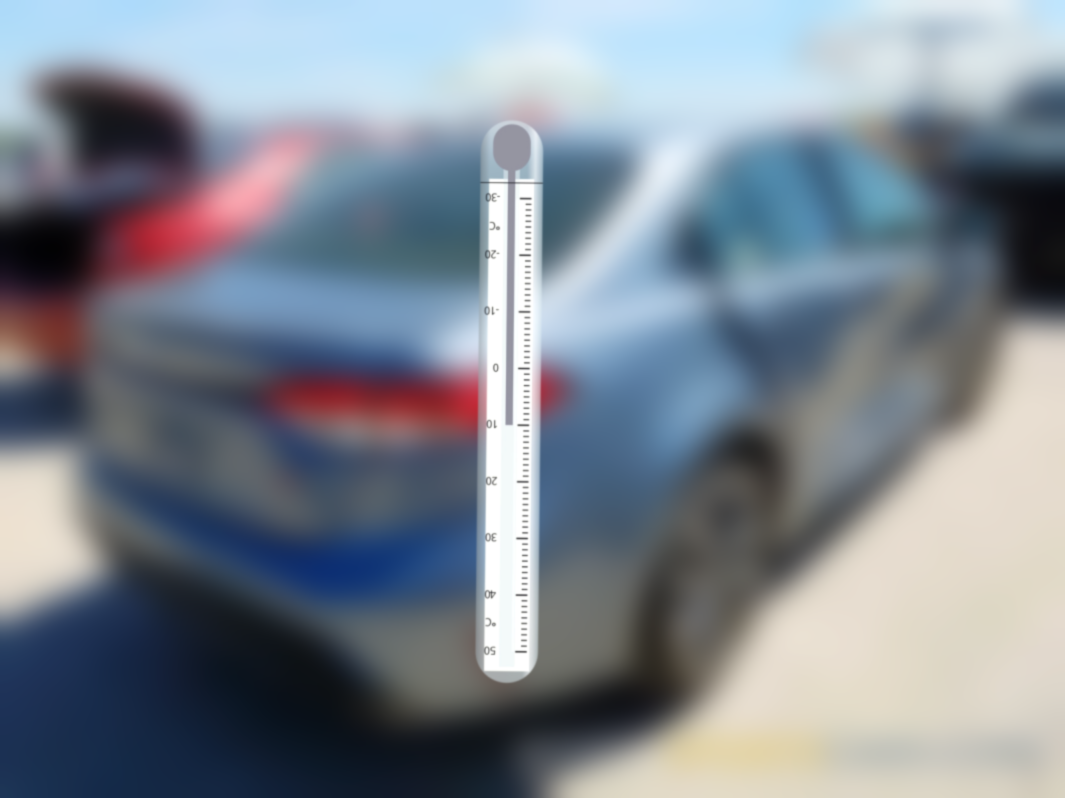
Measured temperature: 10 °C
